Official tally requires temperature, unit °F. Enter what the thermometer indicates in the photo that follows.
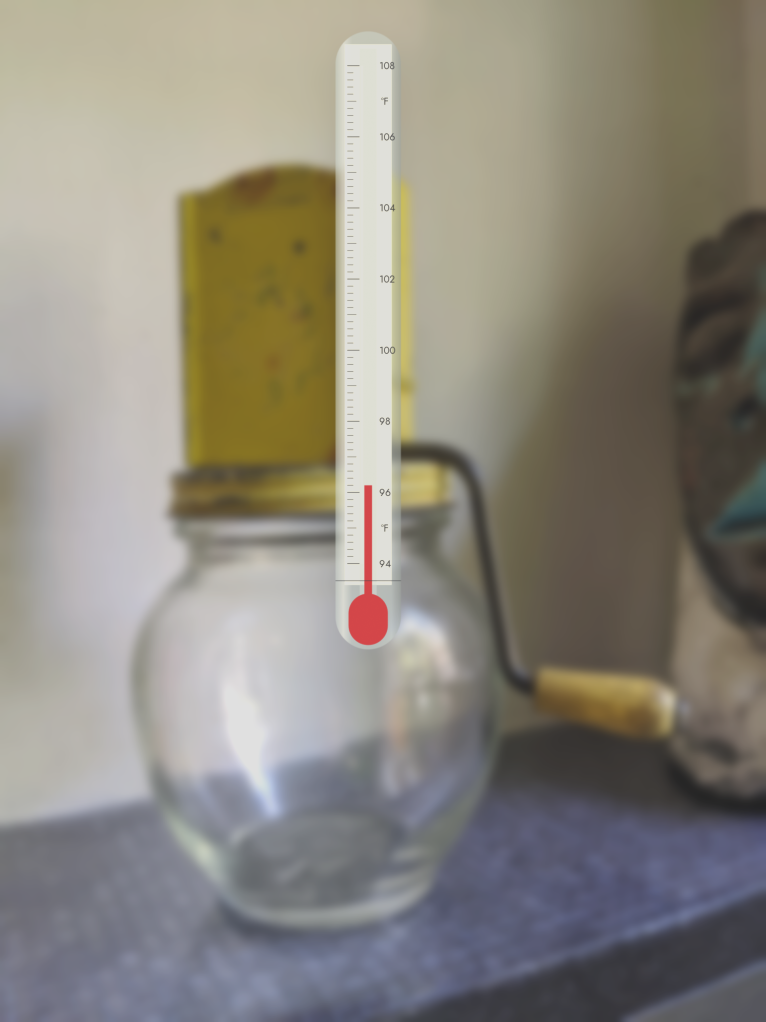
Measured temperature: 96.2 °F
